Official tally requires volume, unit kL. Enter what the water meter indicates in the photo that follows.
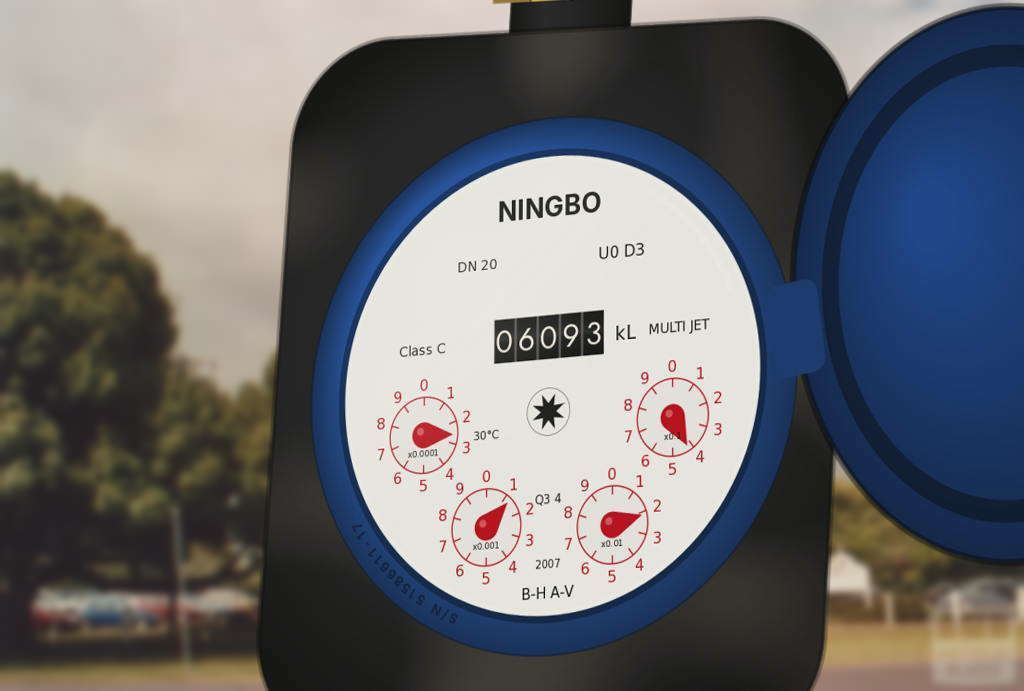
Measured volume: 6093.4212 kL
